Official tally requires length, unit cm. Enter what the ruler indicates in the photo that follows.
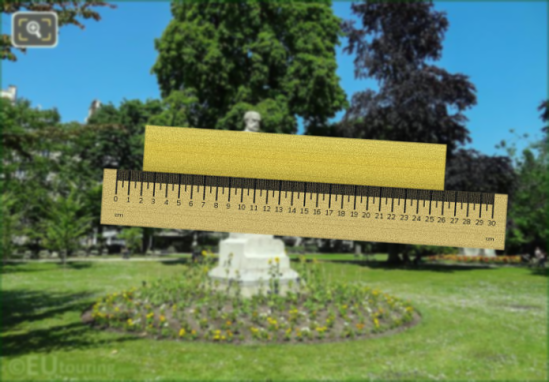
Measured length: 24 cm
